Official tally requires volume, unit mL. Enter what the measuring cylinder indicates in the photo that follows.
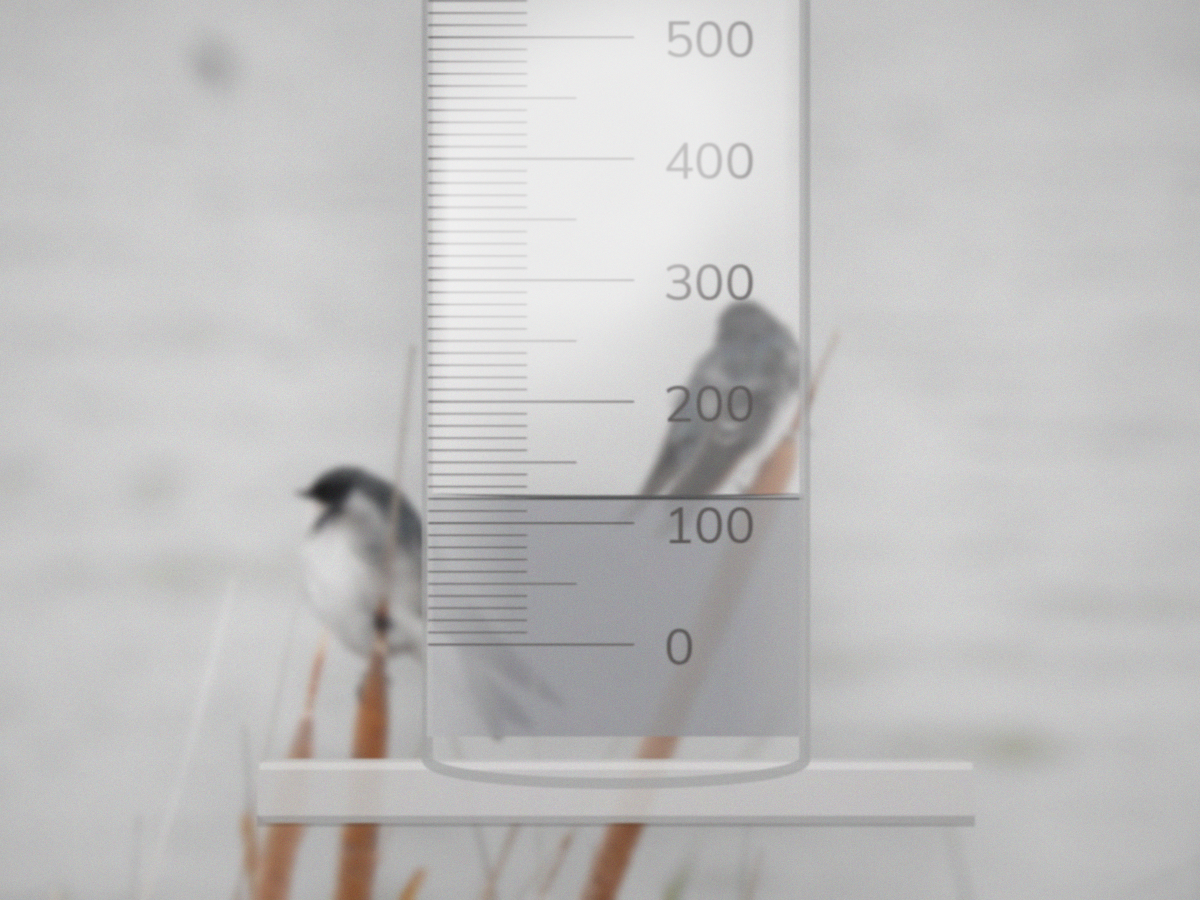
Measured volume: 120 mL
